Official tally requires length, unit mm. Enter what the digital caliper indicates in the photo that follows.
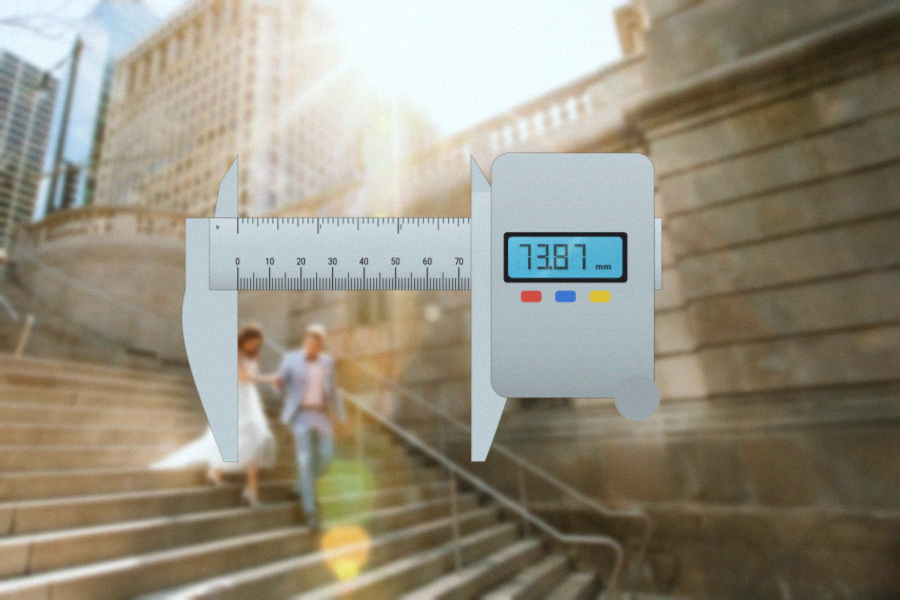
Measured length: 73.87 mm
